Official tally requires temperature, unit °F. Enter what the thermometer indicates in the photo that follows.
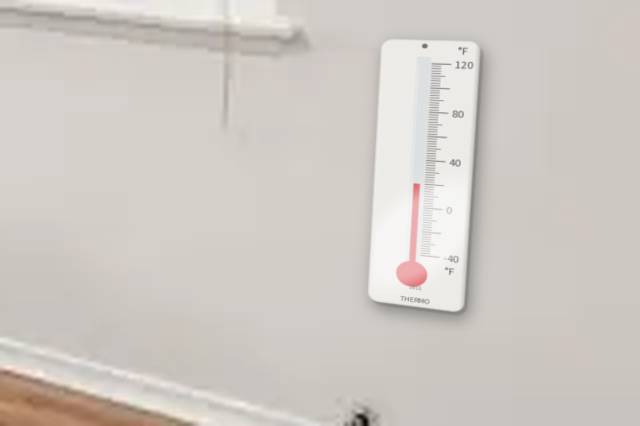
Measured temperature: 20 °F
